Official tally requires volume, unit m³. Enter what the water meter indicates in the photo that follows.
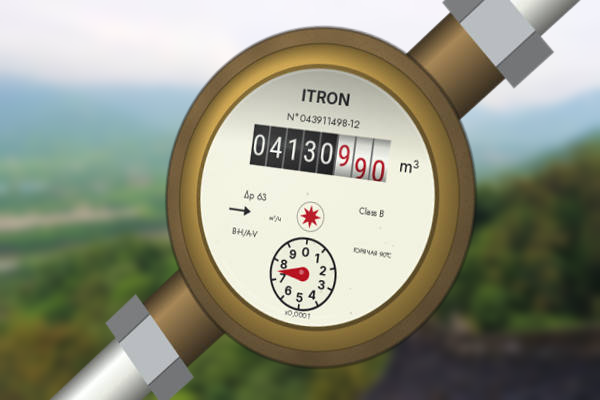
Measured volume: 4130.9897 m³
